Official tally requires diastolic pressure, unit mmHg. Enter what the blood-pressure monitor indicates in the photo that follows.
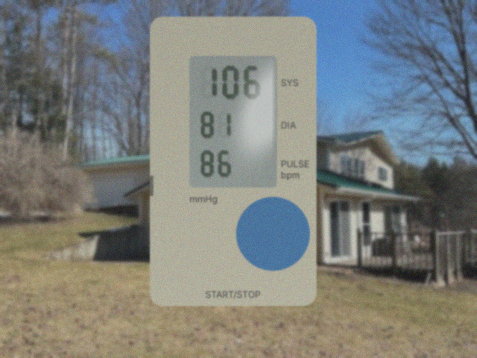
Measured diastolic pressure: 81 mmHg
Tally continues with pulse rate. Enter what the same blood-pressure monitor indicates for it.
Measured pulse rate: 86 bpm
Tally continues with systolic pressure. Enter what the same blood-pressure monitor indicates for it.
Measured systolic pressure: 106 mmHg
